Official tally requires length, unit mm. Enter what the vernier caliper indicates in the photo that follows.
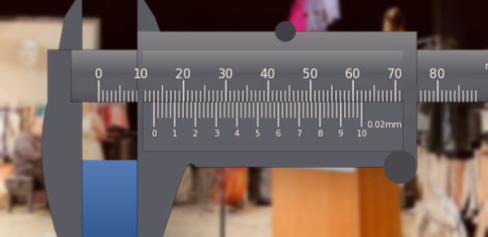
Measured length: 13.0 mm
